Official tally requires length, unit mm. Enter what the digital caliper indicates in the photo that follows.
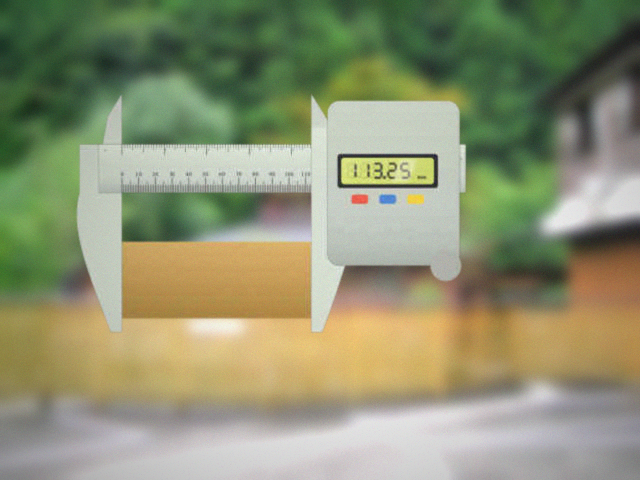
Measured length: 113.25 mm
